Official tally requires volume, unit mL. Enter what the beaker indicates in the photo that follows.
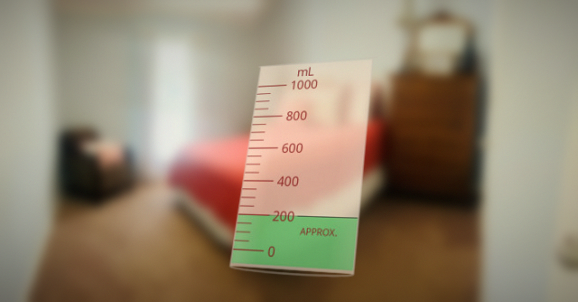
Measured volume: 200 mL
